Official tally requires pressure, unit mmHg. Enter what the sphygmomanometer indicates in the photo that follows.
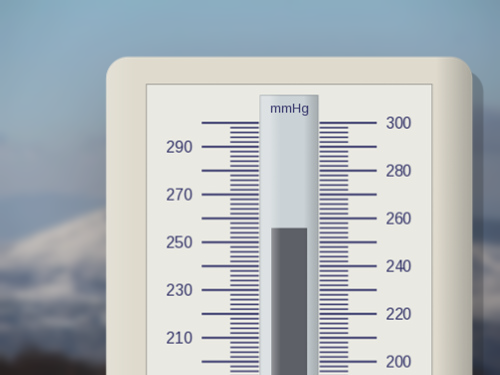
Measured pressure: 256 mmHg
